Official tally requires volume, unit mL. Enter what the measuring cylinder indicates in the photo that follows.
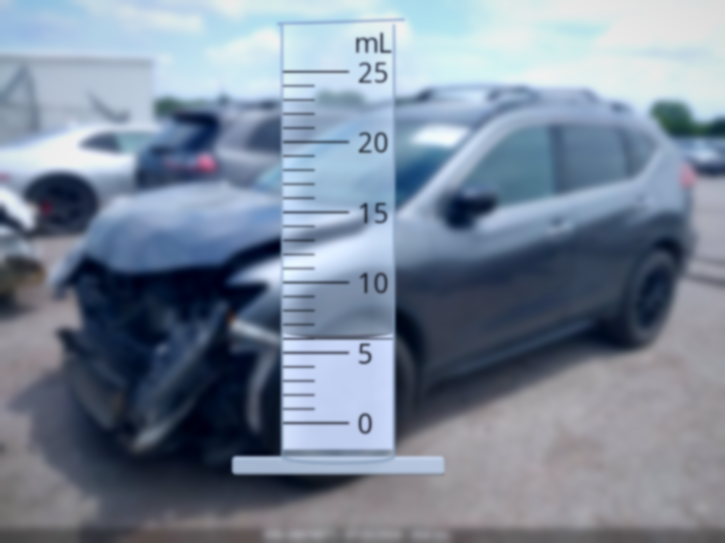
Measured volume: 6 mL
